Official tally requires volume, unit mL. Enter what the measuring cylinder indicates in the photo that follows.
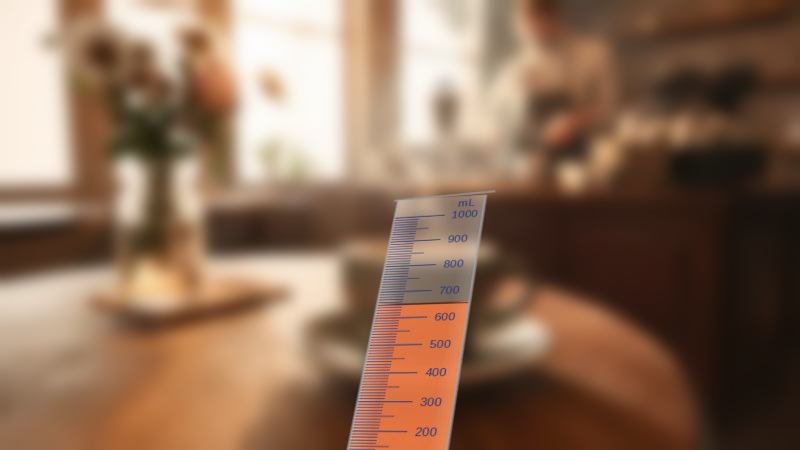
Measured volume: 650 mL
